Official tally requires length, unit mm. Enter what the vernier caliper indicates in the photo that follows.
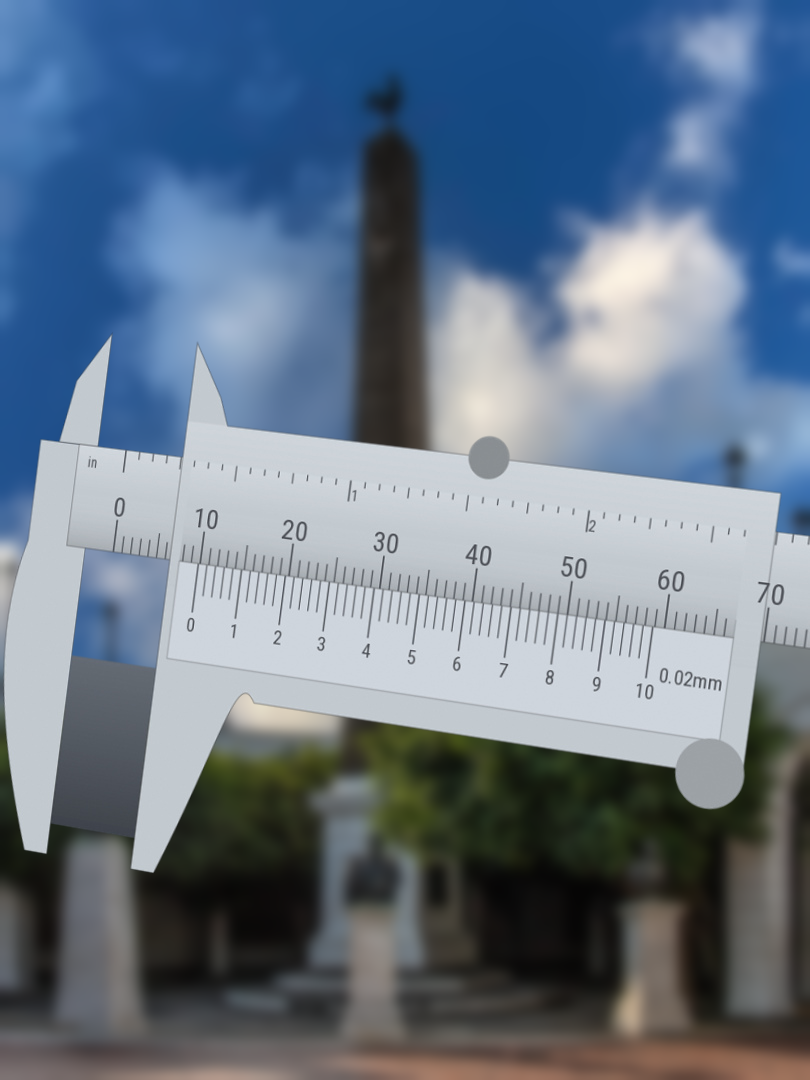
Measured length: 9.8 mm
